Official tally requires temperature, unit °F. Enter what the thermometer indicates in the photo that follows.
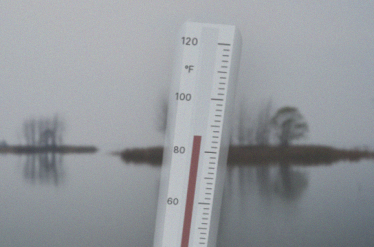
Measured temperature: 86 °F
